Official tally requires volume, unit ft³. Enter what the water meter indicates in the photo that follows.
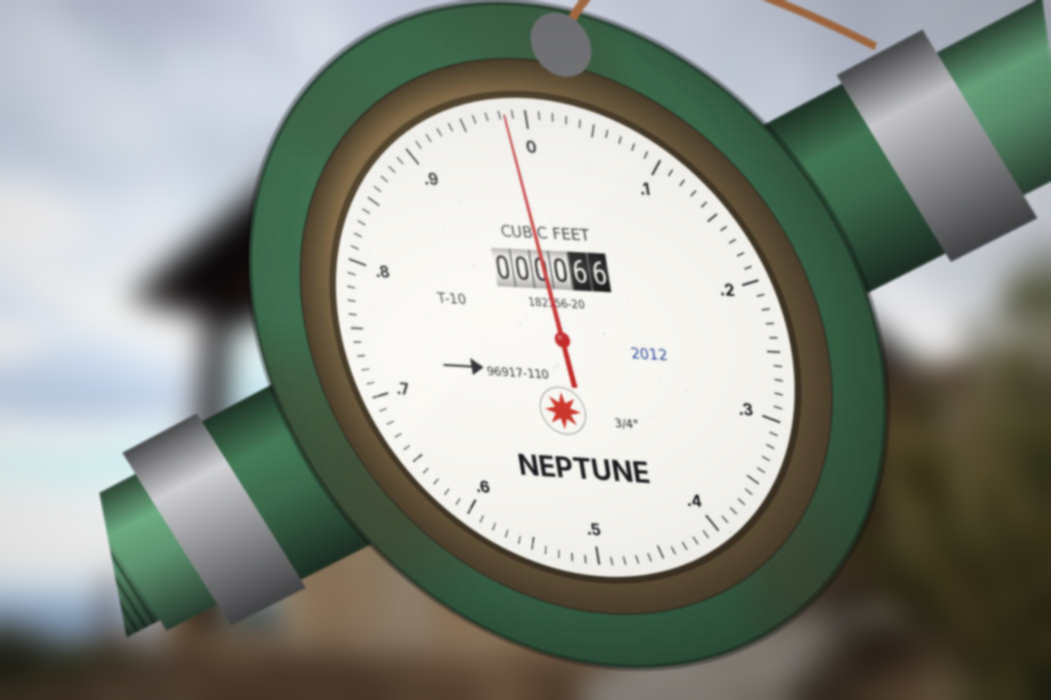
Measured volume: 65.98 ft³
